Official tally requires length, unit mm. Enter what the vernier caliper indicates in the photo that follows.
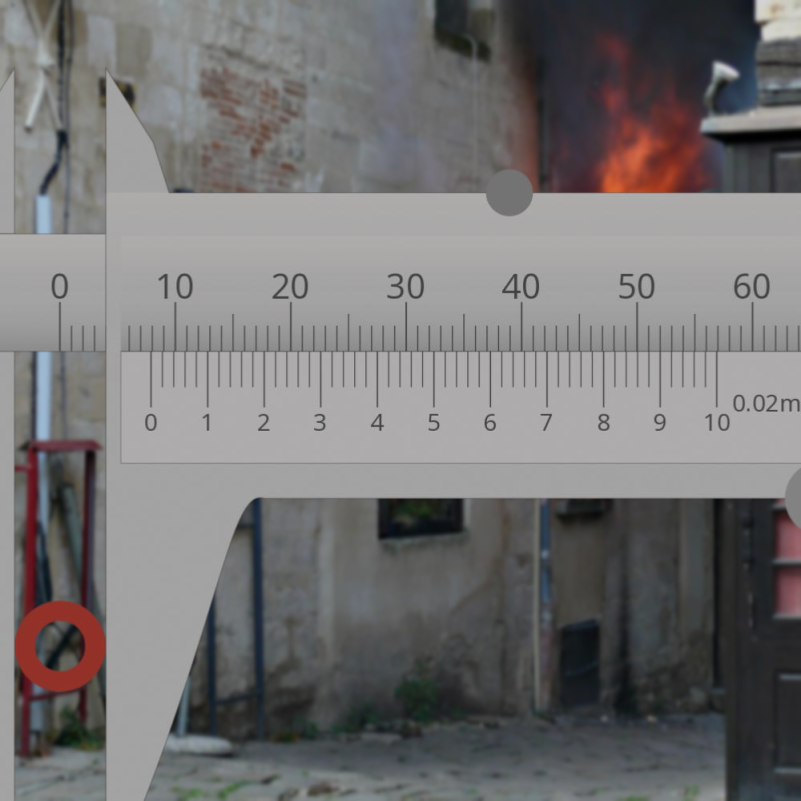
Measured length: 7.9 mm
